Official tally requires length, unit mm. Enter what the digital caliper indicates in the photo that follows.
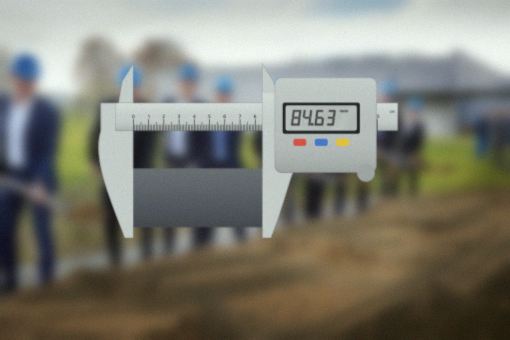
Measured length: 84.63 mm
